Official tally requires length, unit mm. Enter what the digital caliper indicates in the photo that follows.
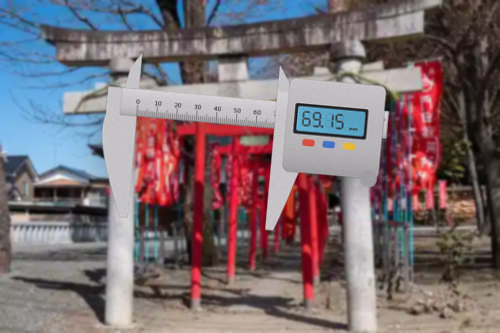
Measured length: 69.15 mm
